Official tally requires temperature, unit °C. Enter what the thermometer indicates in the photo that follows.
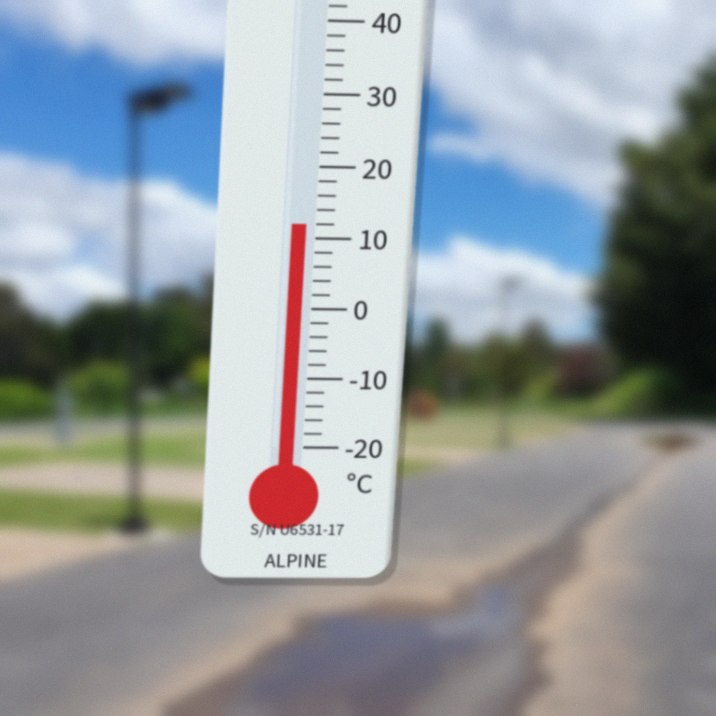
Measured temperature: 12 °C
